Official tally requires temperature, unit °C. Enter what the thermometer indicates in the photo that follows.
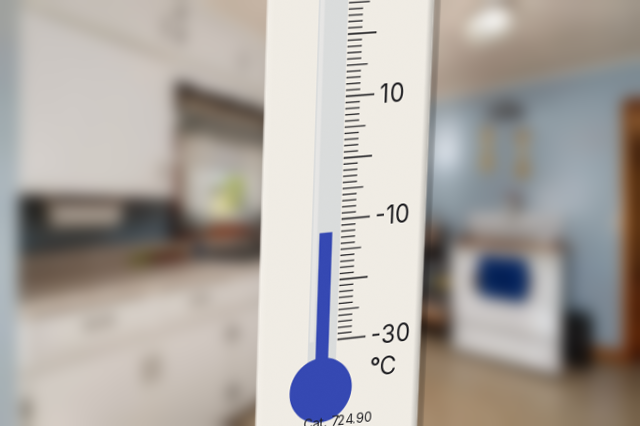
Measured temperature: -12 °C
